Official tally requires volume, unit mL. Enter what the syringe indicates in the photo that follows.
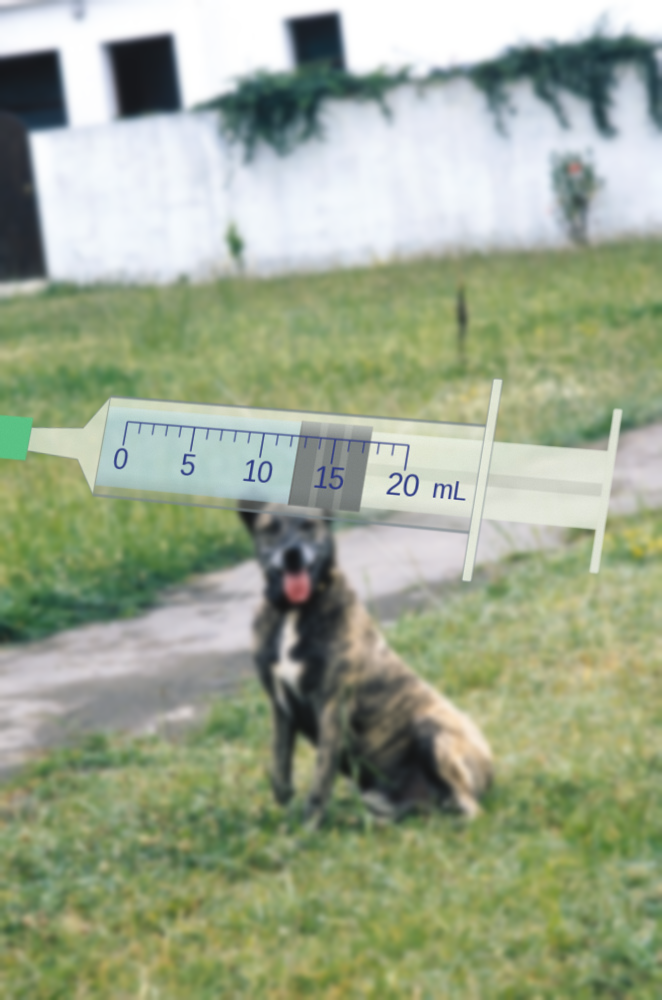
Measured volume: 12.5 mL
